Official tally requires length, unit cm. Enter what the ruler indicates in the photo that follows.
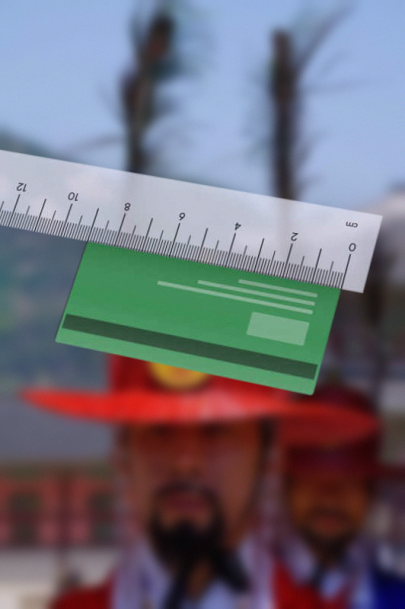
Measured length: 9 cm
